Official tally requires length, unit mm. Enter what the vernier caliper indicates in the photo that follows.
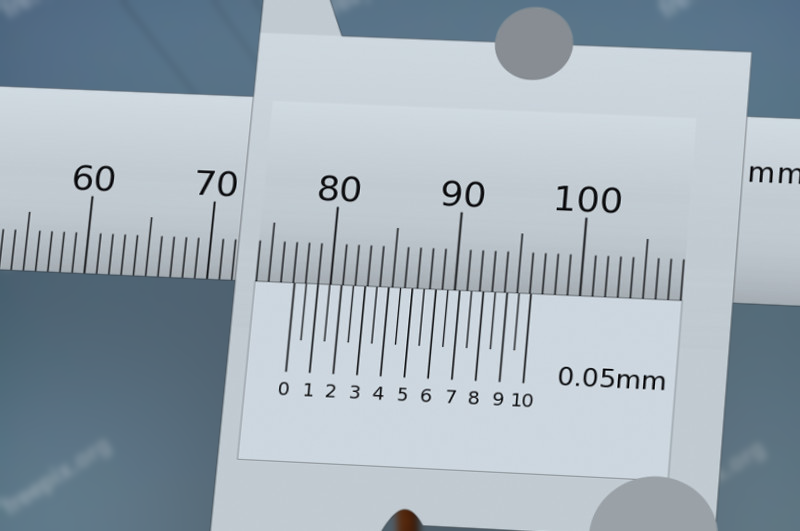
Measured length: 77.1 mm
